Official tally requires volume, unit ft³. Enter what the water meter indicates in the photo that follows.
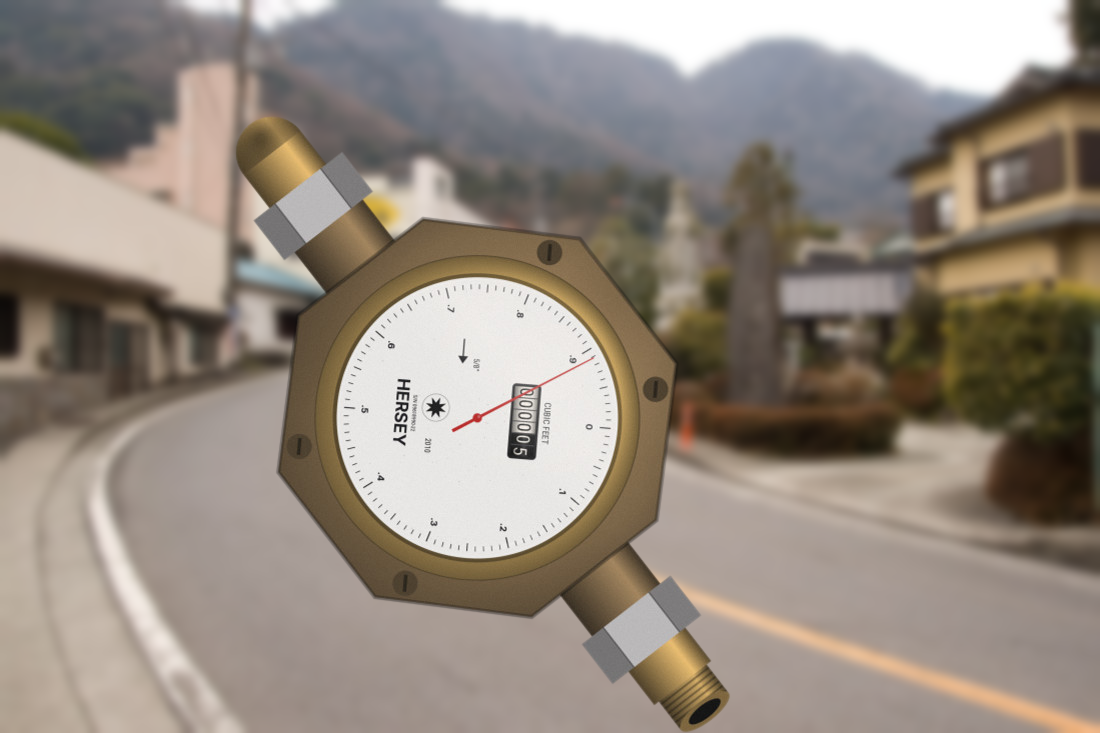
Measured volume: 4.91 ft³
